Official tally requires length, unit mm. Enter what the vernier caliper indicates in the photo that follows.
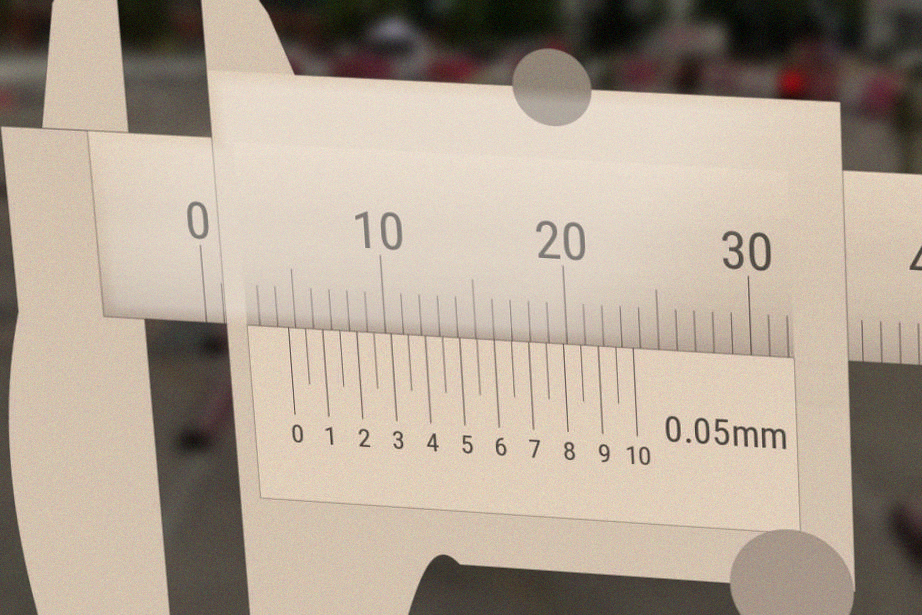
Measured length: 4.6 mm
